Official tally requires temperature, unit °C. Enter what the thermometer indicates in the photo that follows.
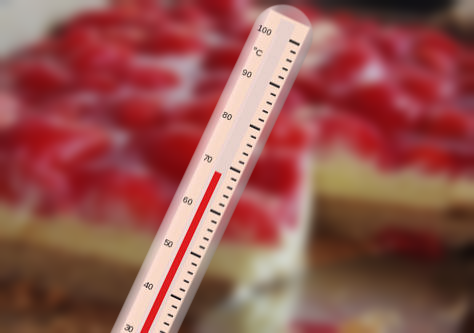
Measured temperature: 68 °C
